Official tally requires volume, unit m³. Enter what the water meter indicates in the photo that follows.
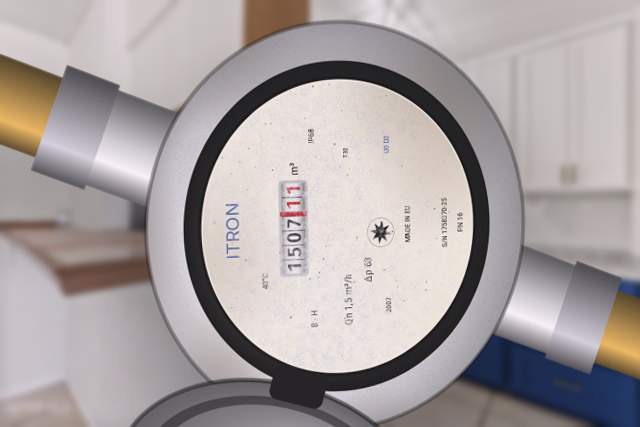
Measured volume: 1507.11 m³
